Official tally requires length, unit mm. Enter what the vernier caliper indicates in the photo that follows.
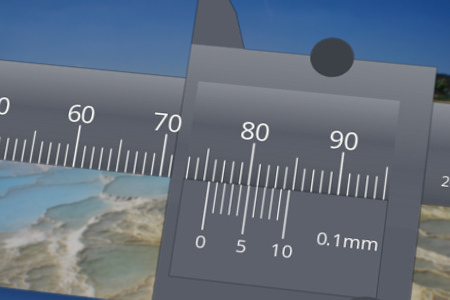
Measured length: 75.6 mm
